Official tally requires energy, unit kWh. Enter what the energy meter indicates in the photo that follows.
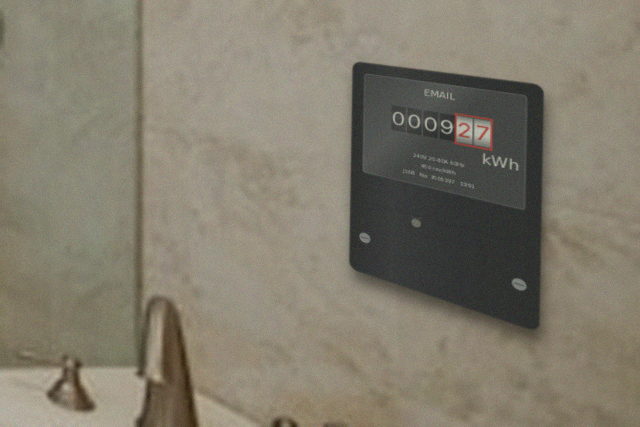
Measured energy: 9.27 kWh
